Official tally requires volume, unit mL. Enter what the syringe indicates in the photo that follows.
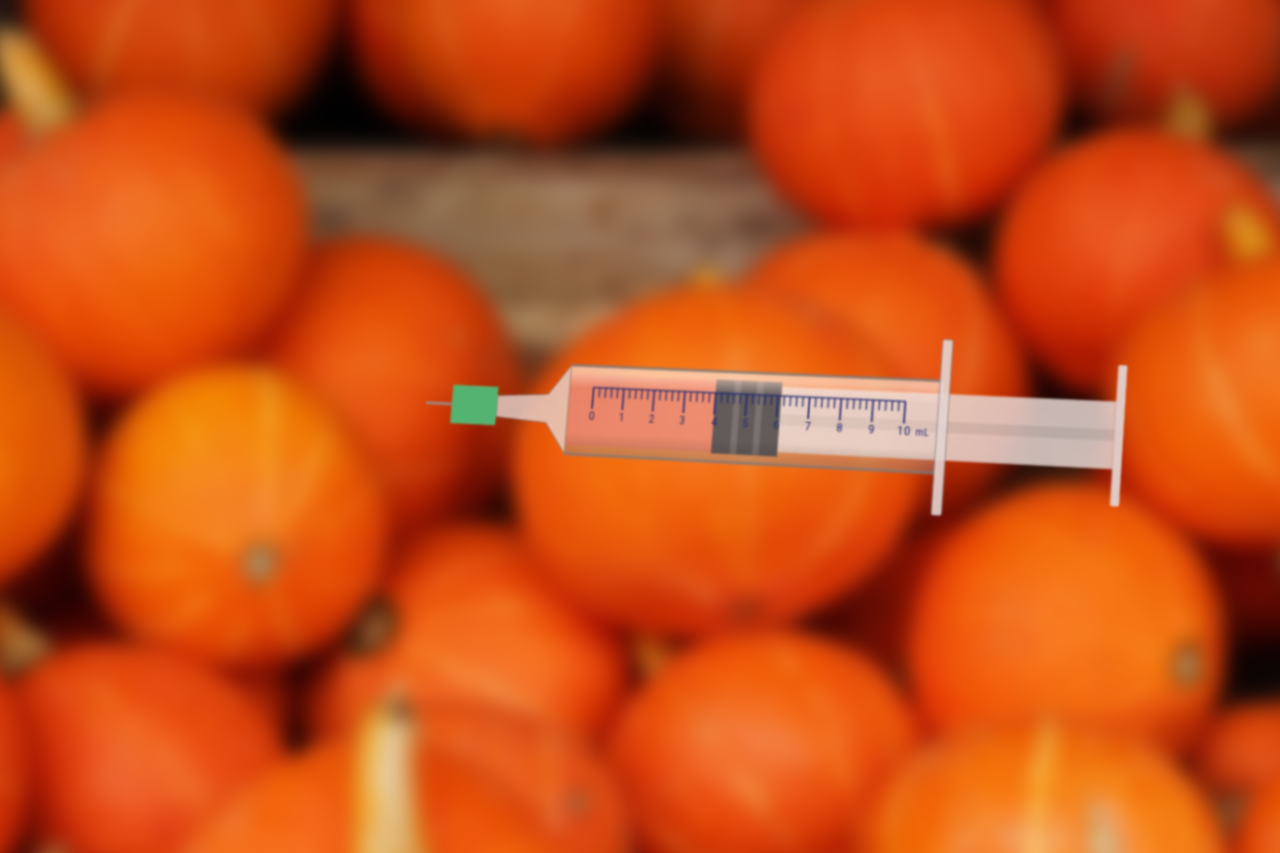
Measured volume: 4 mL
